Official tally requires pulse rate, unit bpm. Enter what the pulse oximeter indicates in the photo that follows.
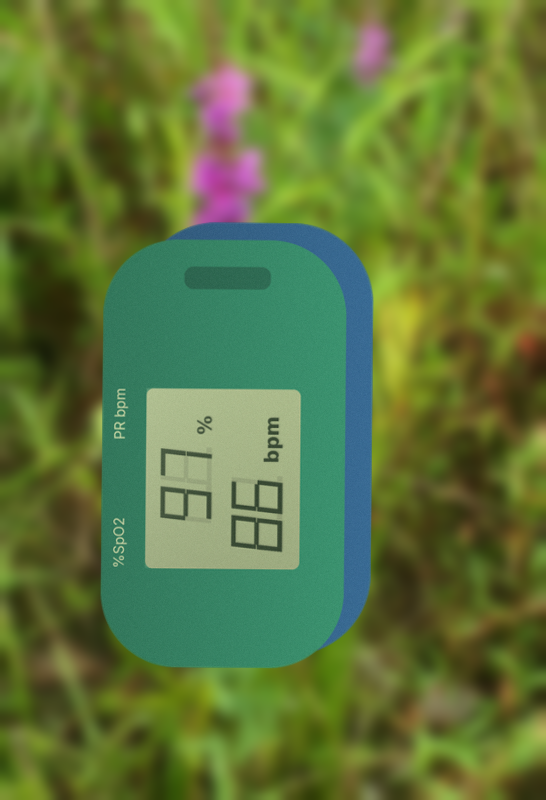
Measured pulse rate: 86 bpm
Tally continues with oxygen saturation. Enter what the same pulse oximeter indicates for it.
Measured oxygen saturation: 97 %
